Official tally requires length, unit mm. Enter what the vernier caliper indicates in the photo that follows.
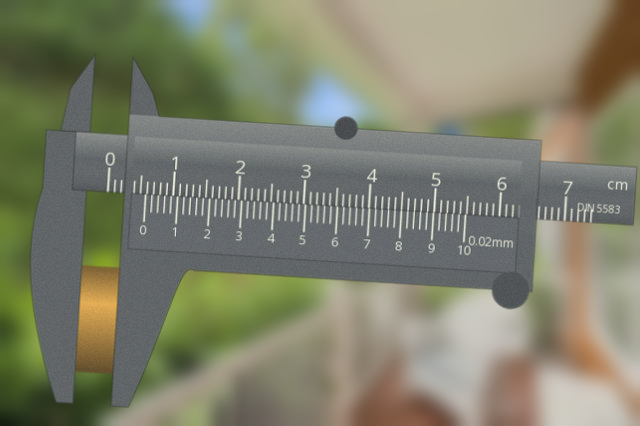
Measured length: 5.8 mm
